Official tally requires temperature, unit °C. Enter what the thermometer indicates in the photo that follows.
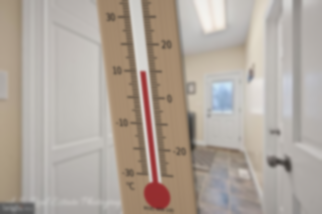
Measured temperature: 10 °C
